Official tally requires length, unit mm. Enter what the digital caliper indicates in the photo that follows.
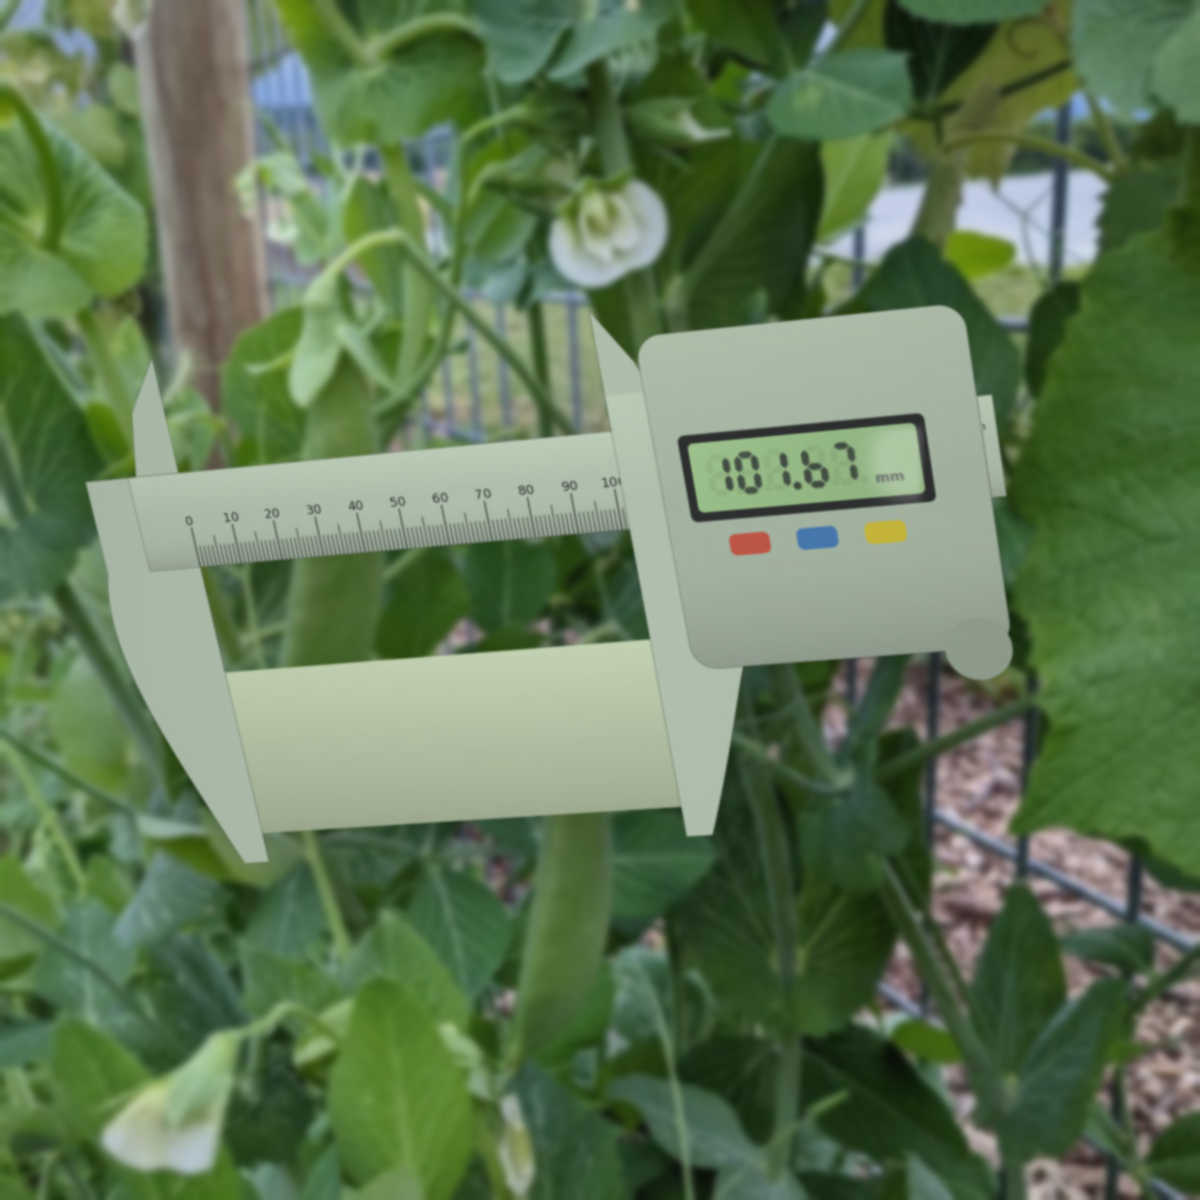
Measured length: 101.67 mm
